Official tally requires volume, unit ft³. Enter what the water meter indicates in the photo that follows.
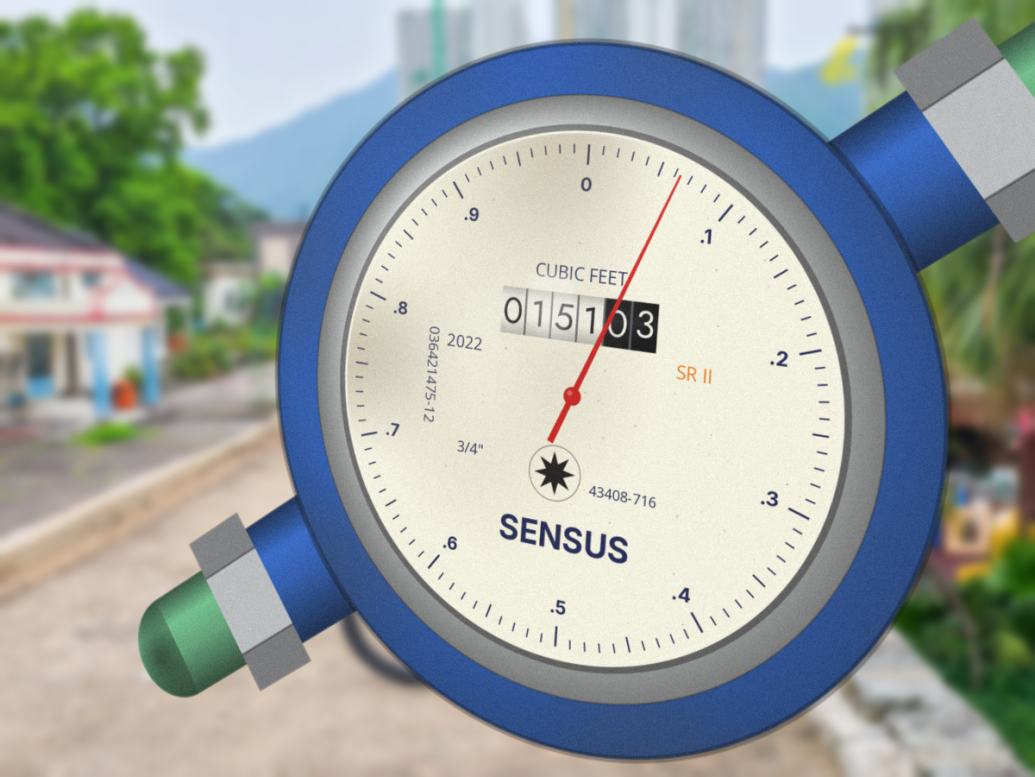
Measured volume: 15103.06 ft³
